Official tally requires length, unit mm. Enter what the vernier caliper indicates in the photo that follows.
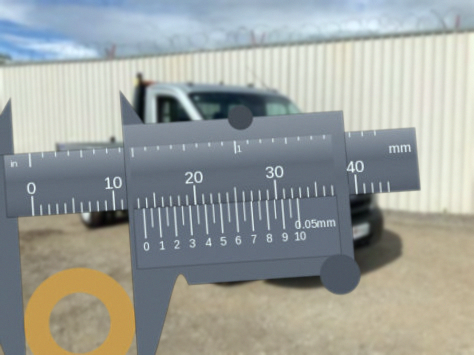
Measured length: 13.6 mm
